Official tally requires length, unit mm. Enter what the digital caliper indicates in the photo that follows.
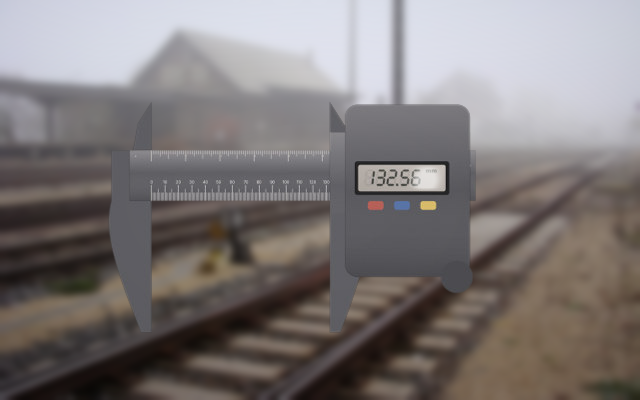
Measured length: 132.56 mm
